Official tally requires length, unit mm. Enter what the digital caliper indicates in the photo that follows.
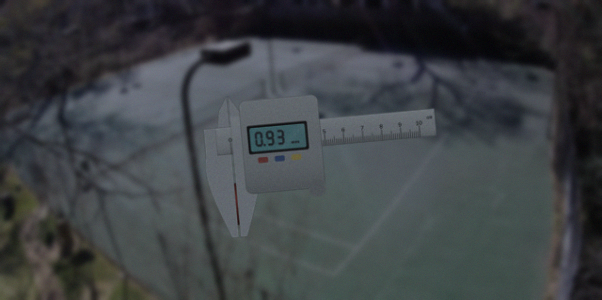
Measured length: 0.93 mm
